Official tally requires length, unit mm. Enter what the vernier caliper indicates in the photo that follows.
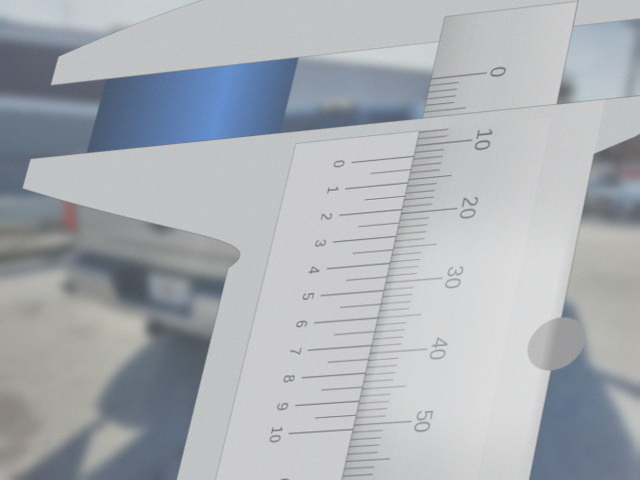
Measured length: 11.6 mm
